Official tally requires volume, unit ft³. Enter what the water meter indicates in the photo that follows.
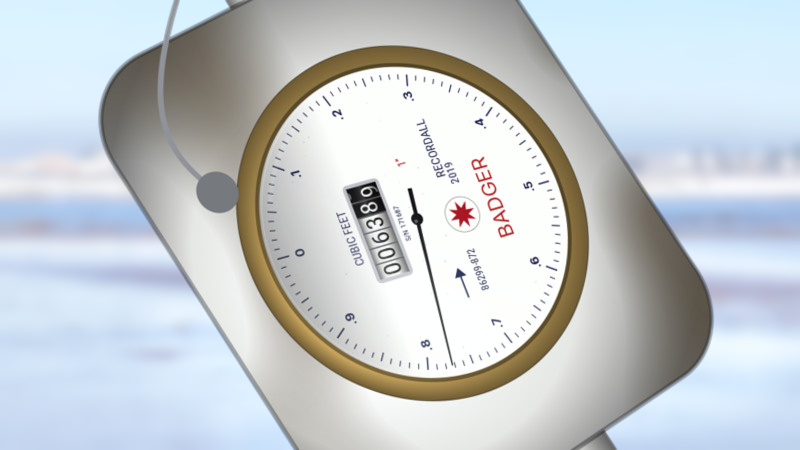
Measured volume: 6388.77 ft³
